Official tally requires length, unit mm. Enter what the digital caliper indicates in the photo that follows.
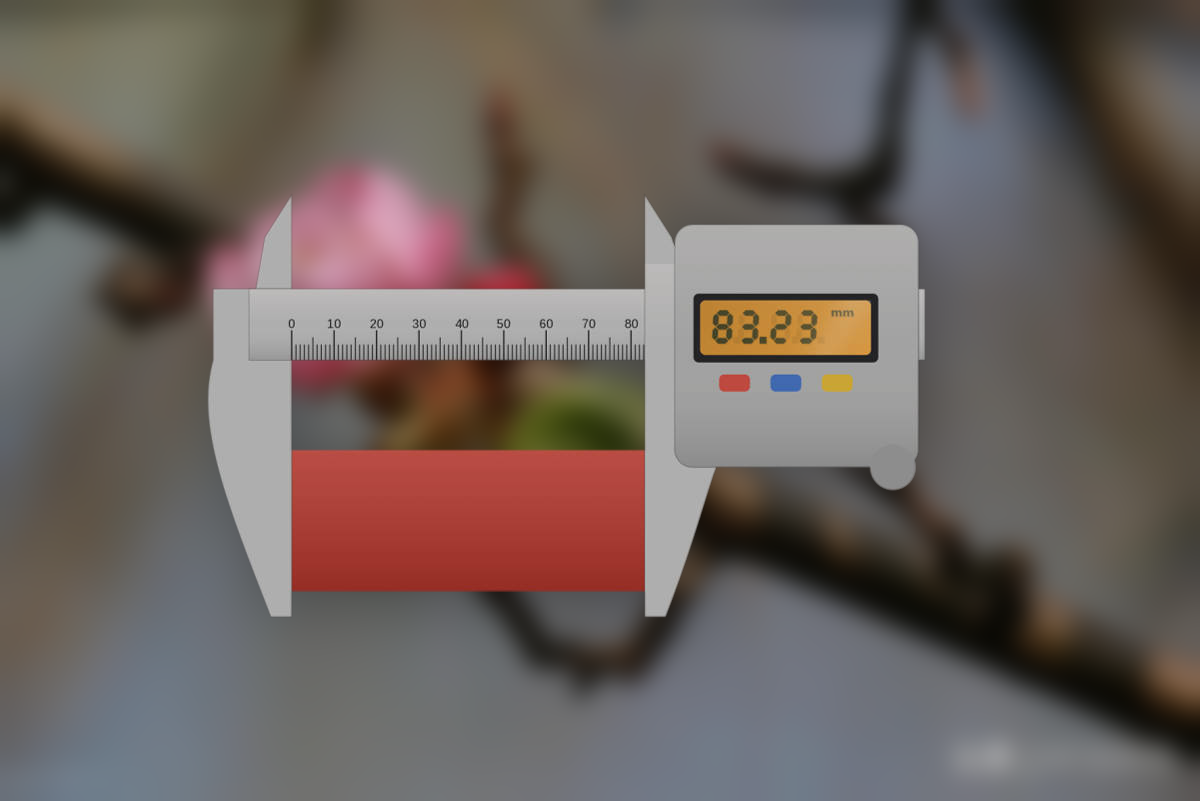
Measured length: 83.23 mm
